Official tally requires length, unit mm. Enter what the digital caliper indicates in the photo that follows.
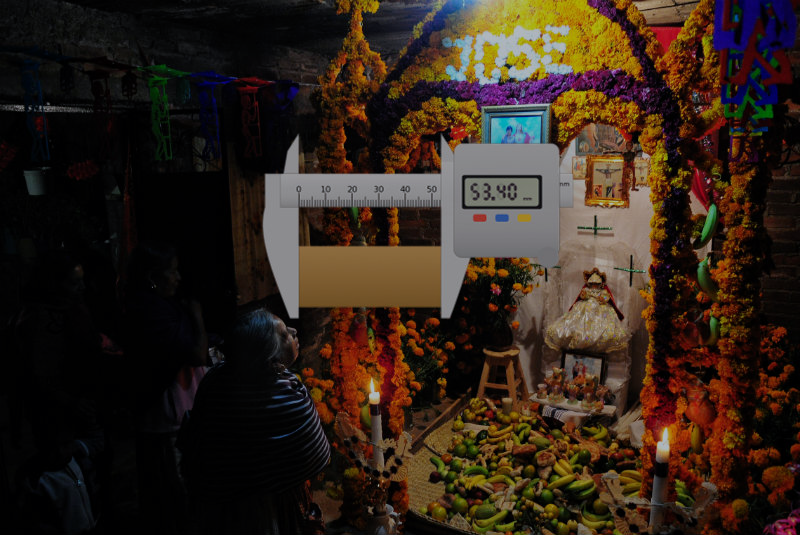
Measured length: 53.40 mm
